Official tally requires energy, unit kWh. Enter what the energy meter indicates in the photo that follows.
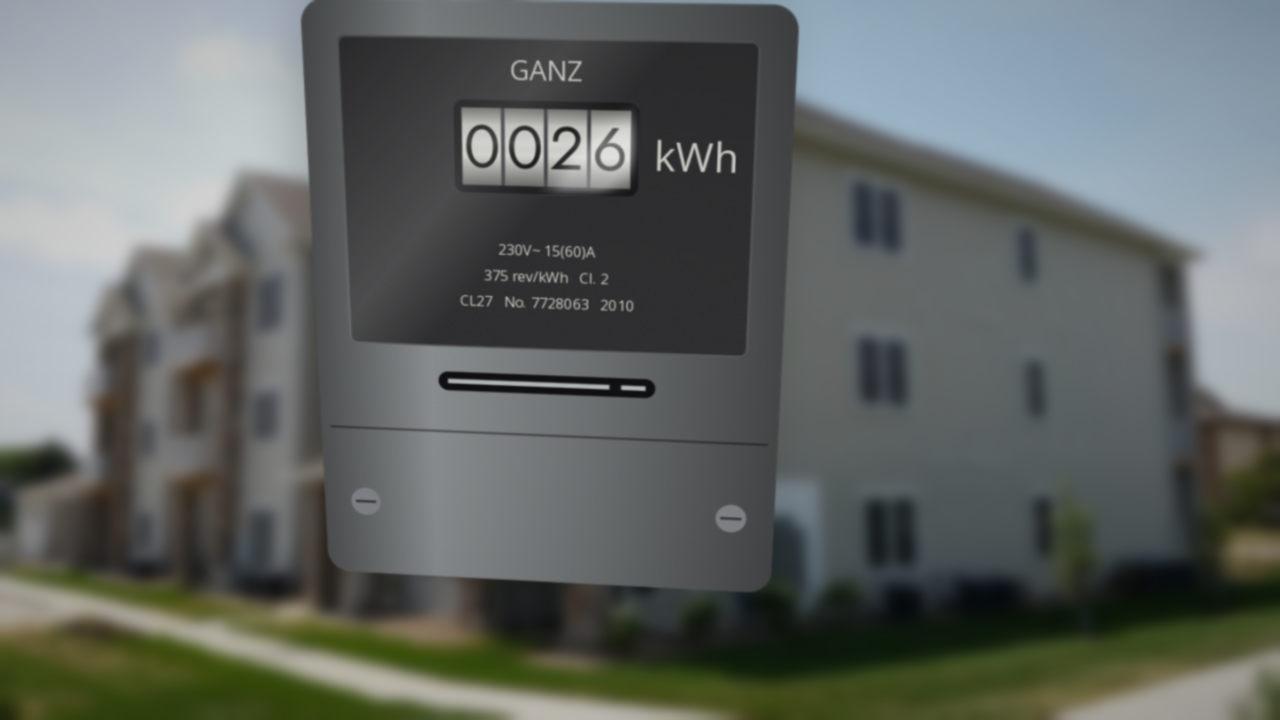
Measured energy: 26 kWh
